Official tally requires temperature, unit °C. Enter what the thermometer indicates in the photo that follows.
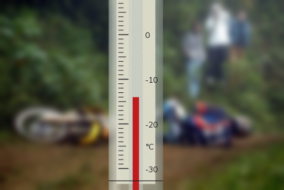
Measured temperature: -14 °C
